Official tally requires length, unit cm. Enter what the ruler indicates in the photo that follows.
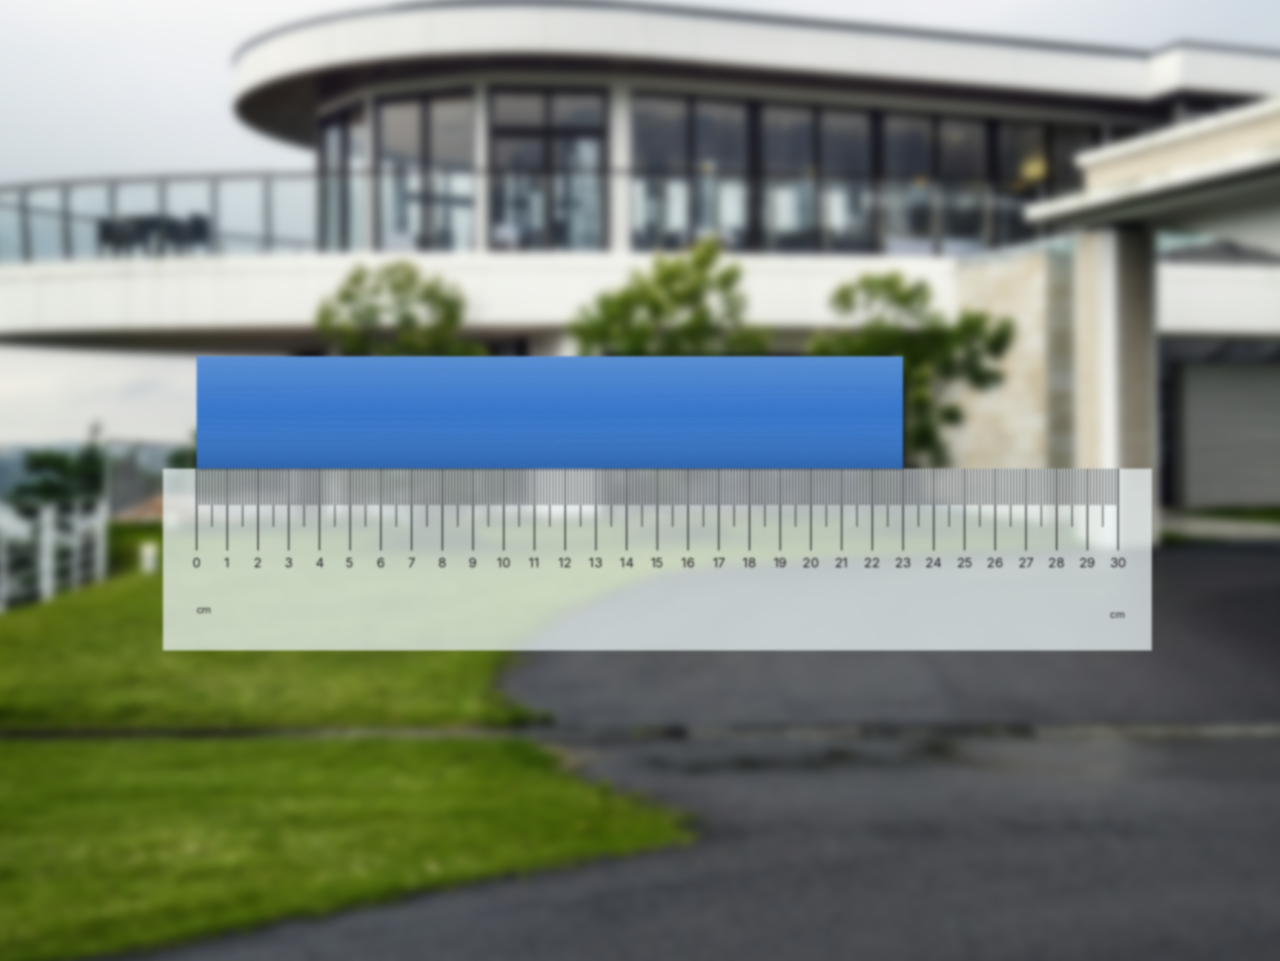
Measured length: 23 cm
